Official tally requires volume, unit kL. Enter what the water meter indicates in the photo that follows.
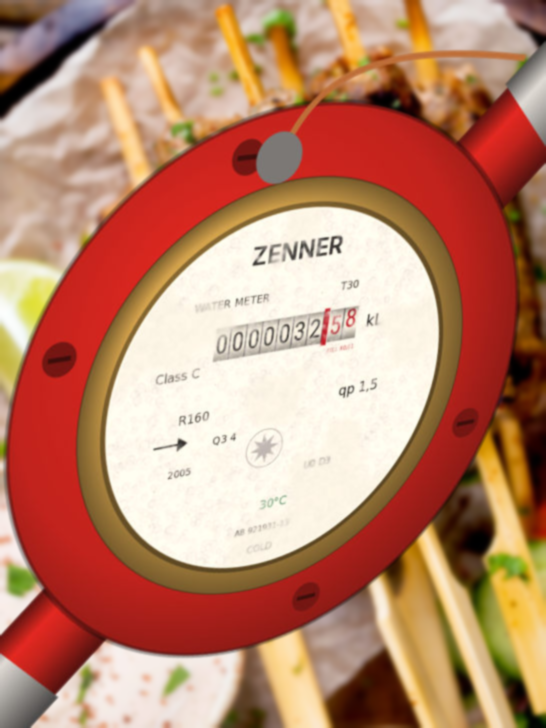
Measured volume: 32.58 kL
